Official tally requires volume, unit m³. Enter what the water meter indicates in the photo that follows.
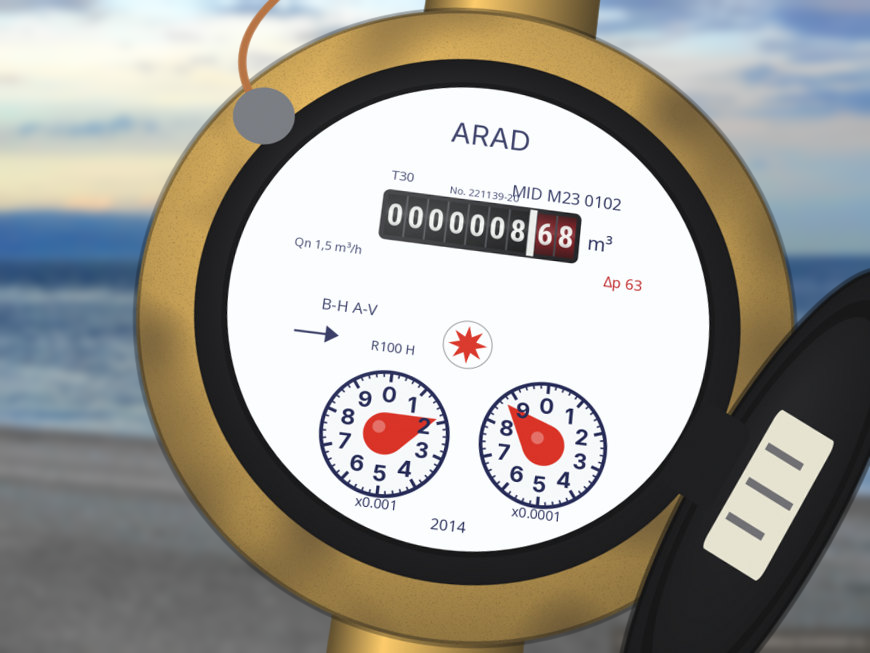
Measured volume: 8.6818 m³
